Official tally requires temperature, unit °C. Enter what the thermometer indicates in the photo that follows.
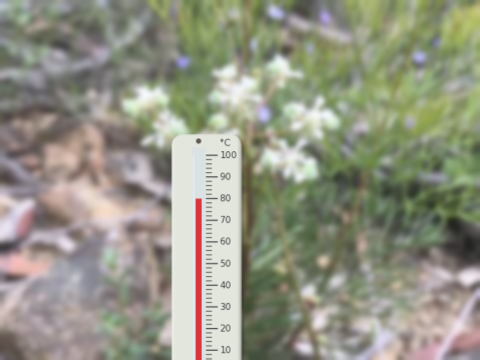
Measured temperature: 80 °C
